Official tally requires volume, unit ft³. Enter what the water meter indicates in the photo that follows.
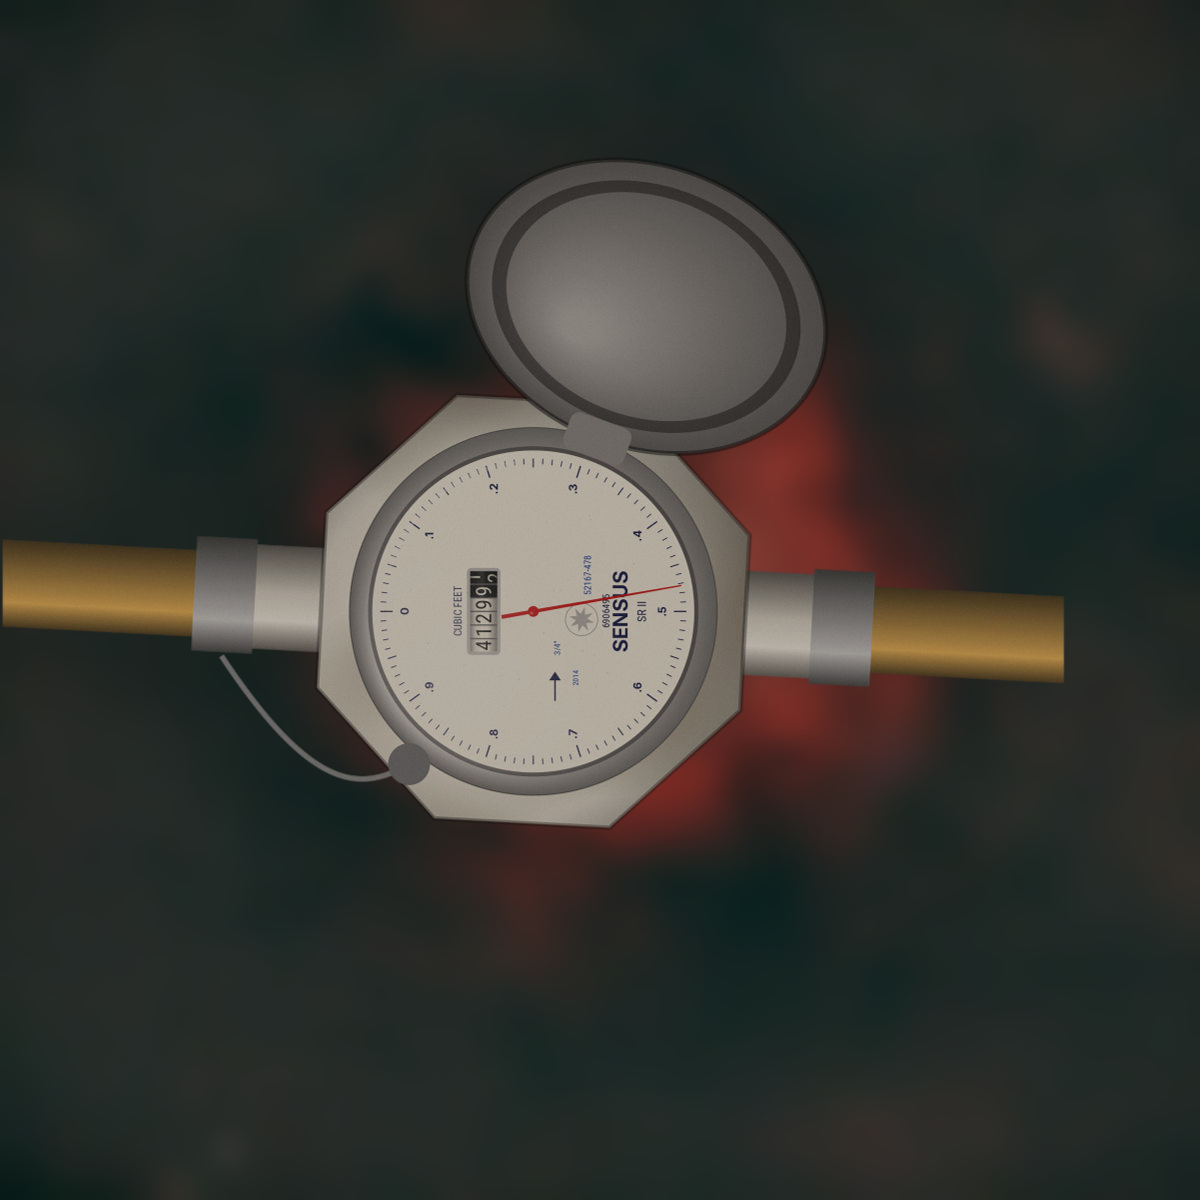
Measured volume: 412991.47 ft³
